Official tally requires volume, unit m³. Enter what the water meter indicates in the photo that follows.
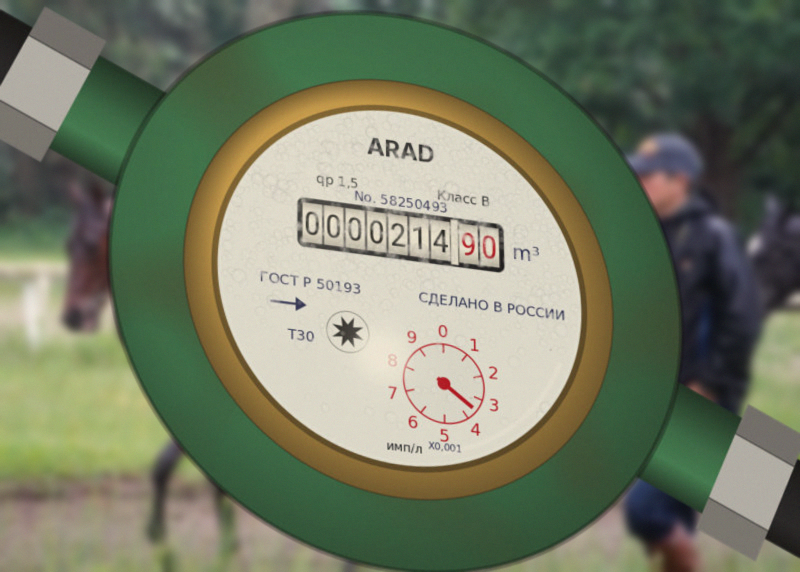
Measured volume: 214.903 m³
